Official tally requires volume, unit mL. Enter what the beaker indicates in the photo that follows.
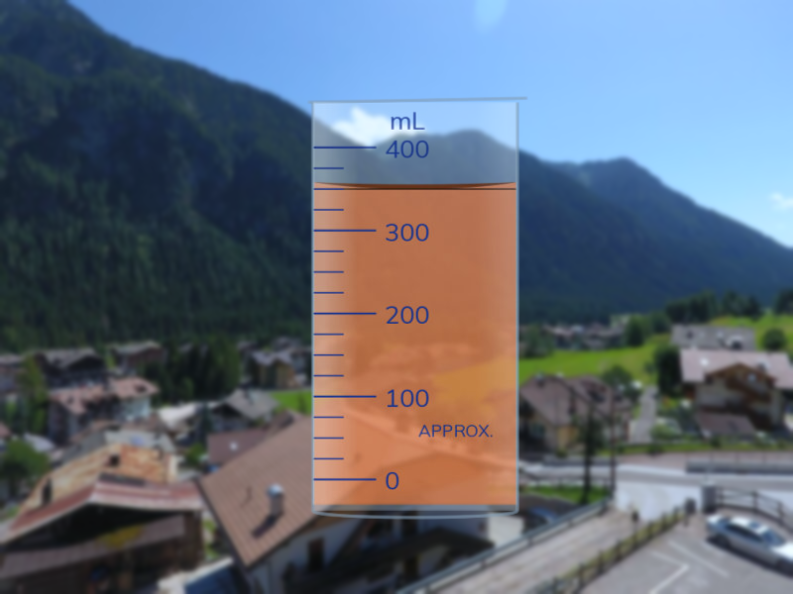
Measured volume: 350 mL
